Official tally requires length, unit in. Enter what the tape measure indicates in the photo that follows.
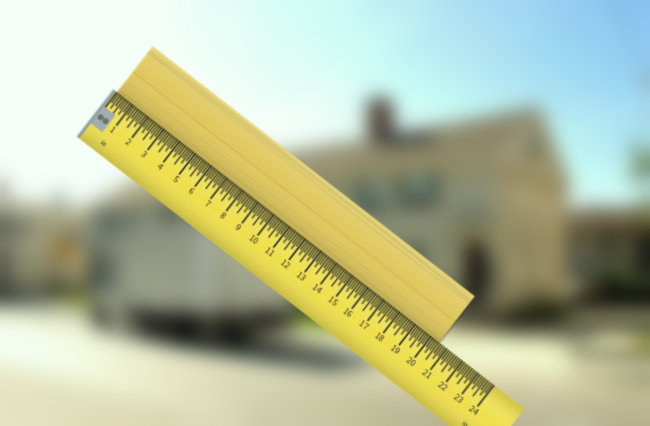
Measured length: 20.5 in
